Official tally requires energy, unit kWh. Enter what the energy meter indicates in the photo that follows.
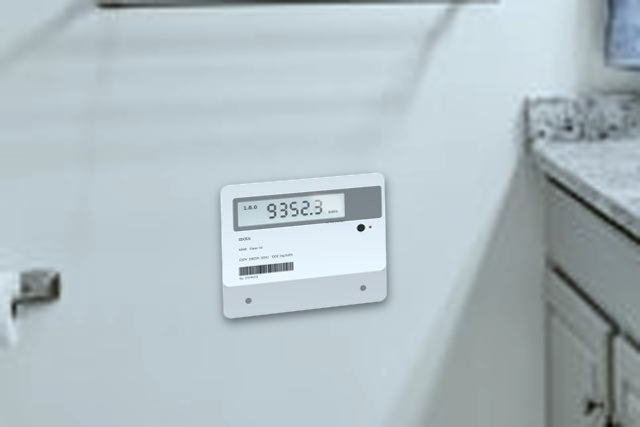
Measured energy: 9352.3 kWh
